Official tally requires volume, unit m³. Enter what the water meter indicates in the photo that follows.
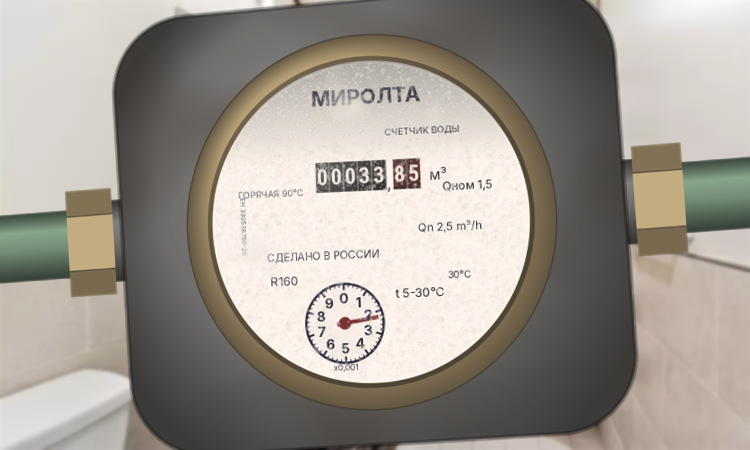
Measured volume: 33.852 m³
